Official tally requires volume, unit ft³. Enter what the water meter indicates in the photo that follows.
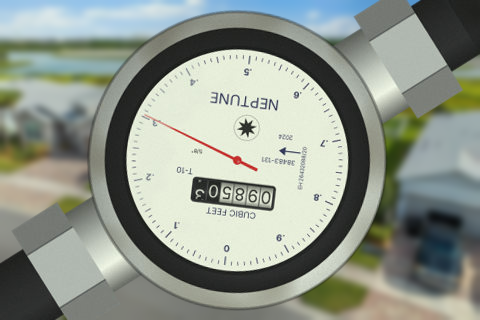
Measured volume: 98503.30 ft³
